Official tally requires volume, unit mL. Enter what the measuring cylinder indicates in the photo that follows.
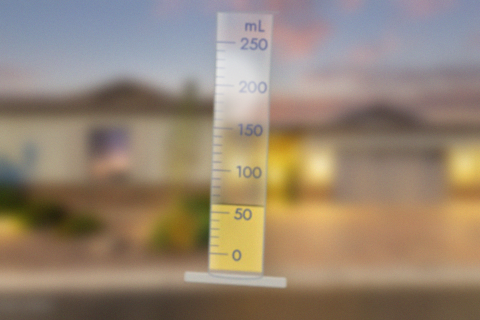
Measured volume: 60 mL
